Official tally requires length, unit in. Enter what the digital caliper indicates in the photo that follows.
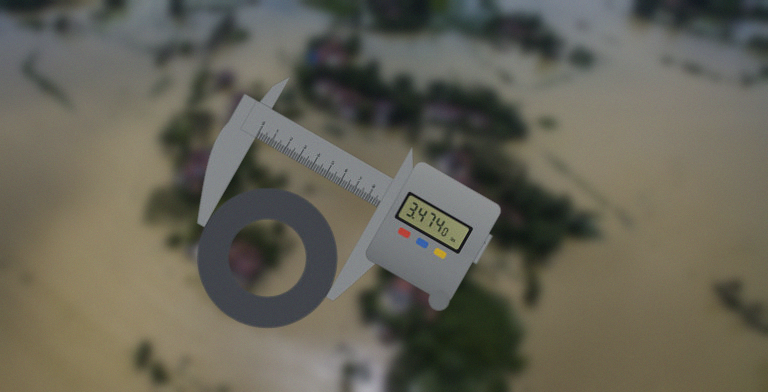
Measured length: 3.4740 in
